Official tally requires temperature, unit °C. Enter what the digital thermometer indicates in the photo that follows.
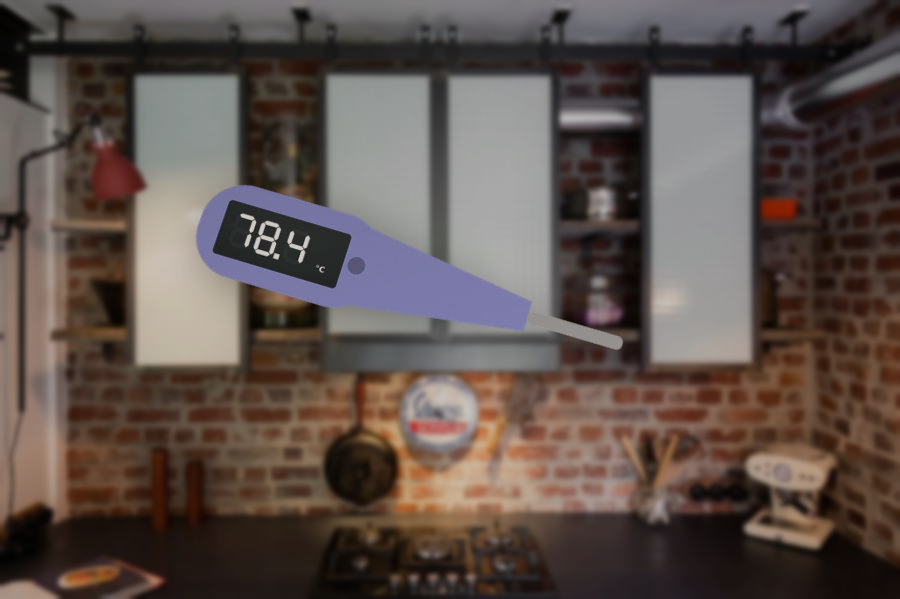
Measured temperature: 78.4 °C
